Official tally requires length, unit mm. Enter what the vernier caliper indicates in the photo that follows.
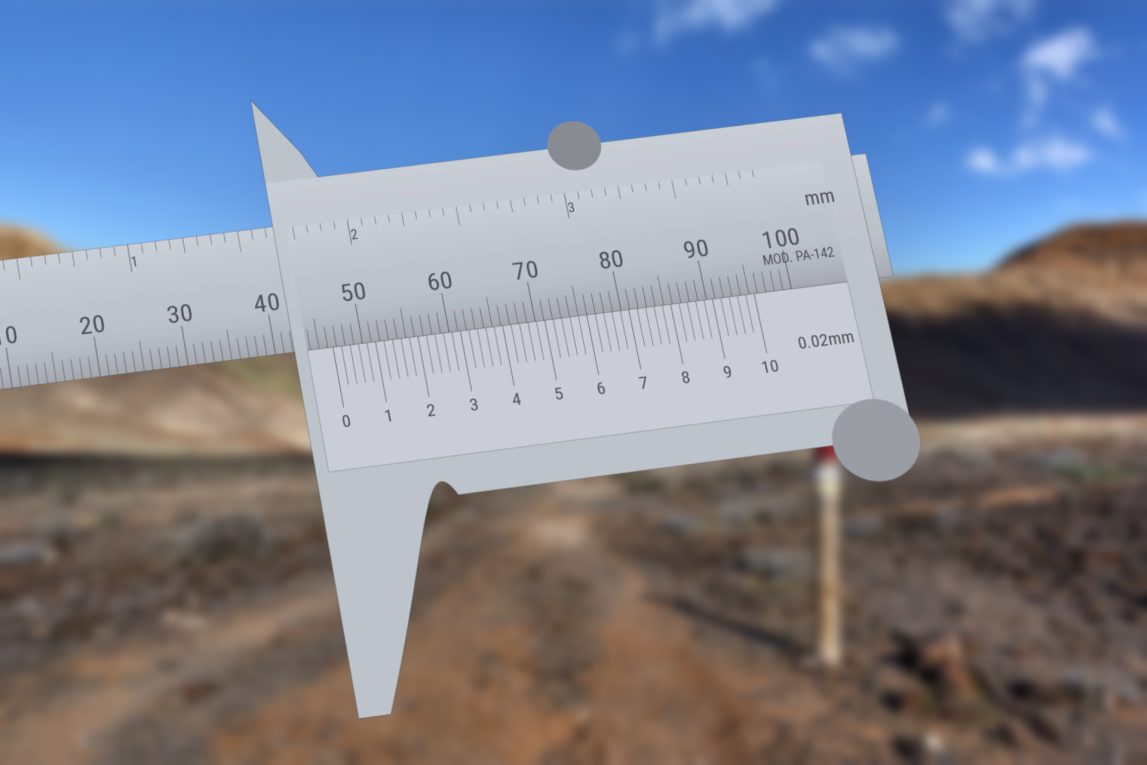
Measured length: 46.6 mm
